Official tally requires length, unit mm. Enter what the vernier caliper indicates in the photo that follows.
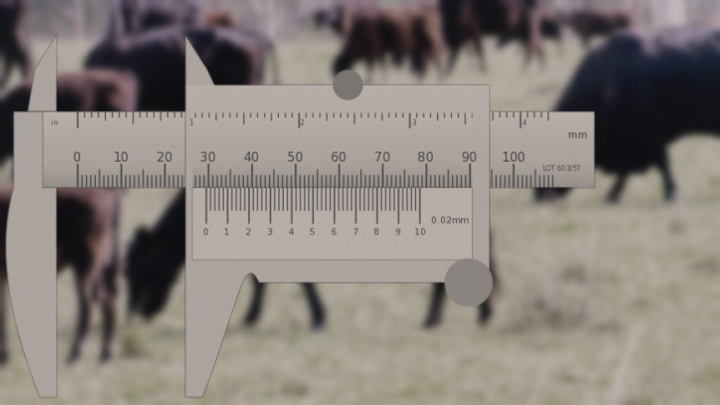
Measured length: 29.5 mm
